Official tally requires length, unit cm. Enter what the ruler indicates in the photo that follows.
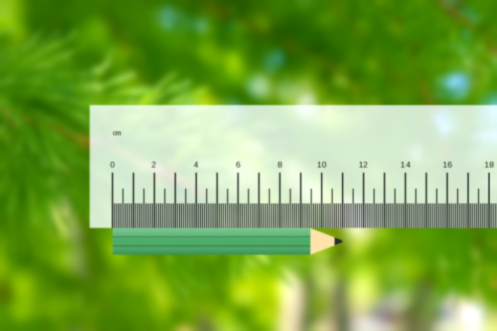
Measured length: 11 cm
